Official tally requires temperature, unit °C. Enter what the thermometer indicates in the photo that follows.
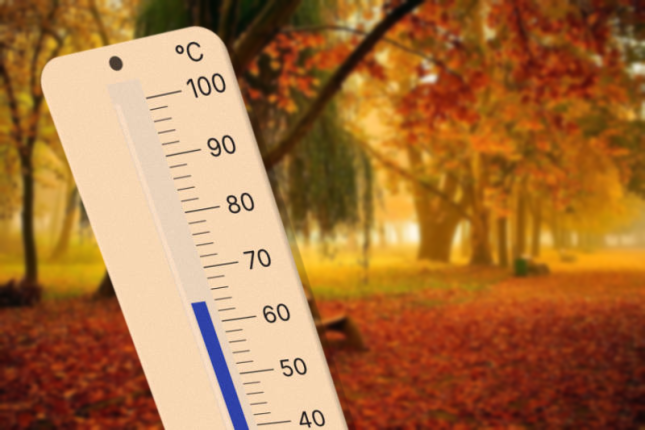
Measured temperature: 64 °C
